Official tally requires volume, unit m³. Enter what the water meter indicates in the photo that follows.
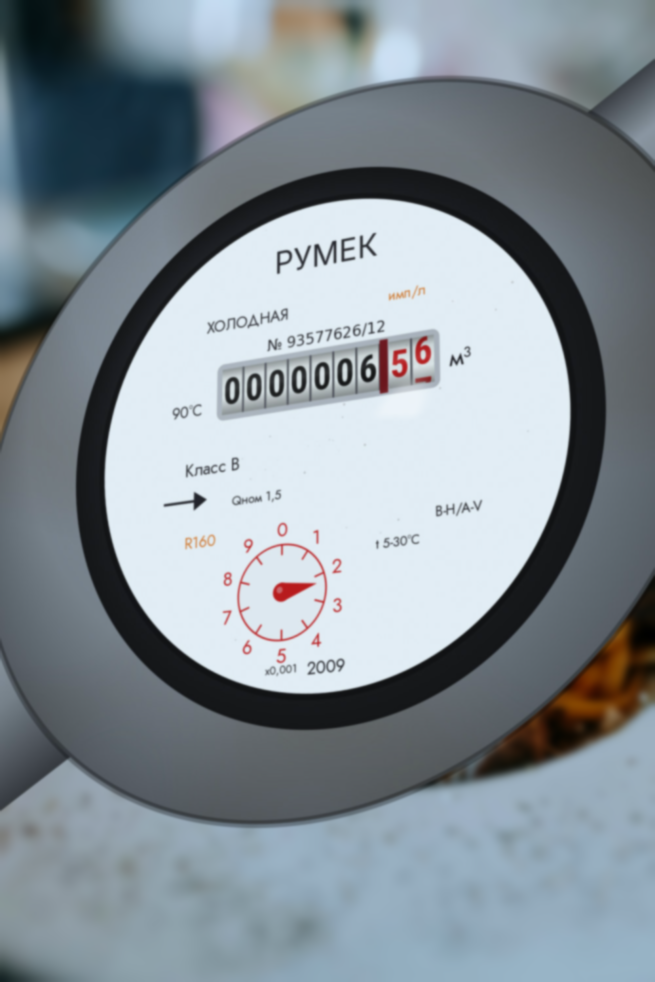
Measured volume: 6.562 m³
